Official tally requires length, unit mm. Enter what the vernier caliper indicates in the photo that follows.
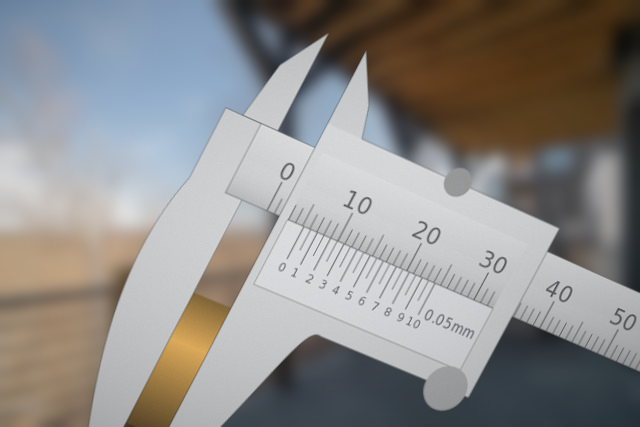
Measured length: 5.2 mm
